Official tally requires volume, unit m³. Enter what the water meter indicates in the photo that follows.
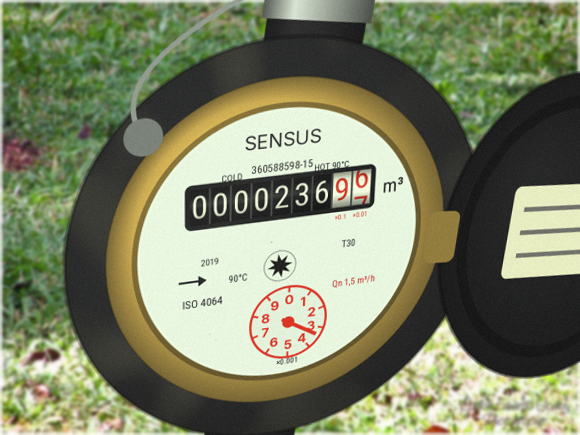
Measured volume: 236.963 m³
